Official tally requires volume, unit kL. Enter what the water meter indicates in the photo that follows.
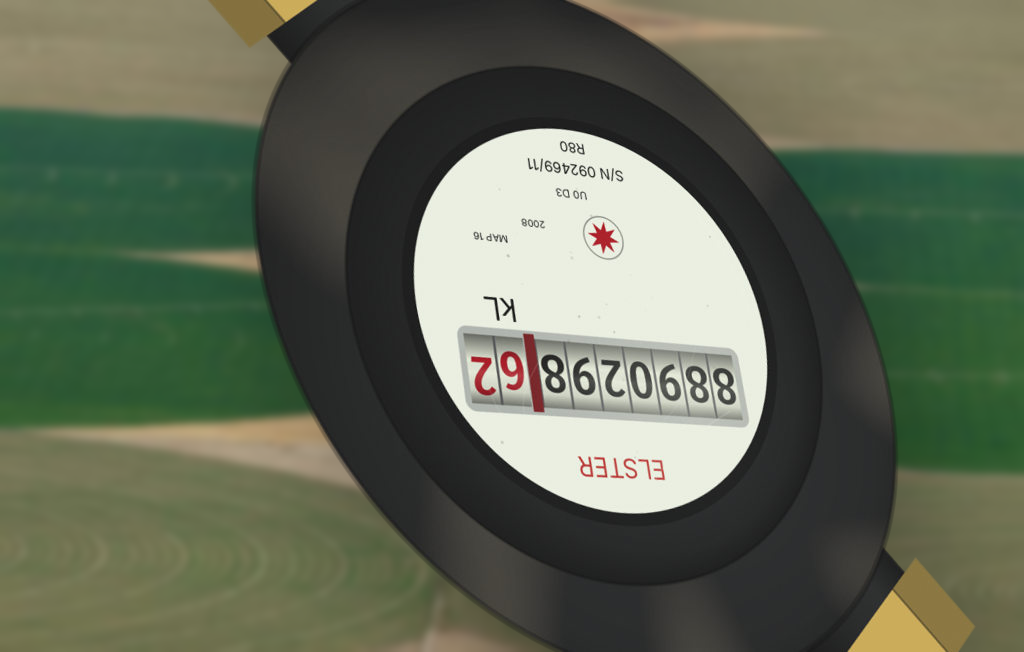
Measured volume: 8890298.62 kL
